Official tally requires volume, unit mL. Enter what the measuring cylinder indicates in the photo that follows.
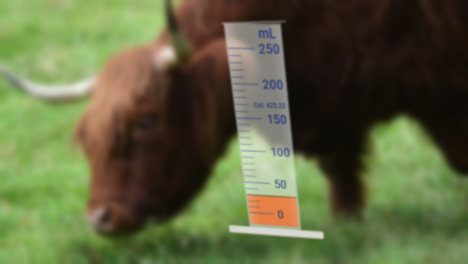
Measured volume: 30 mL
